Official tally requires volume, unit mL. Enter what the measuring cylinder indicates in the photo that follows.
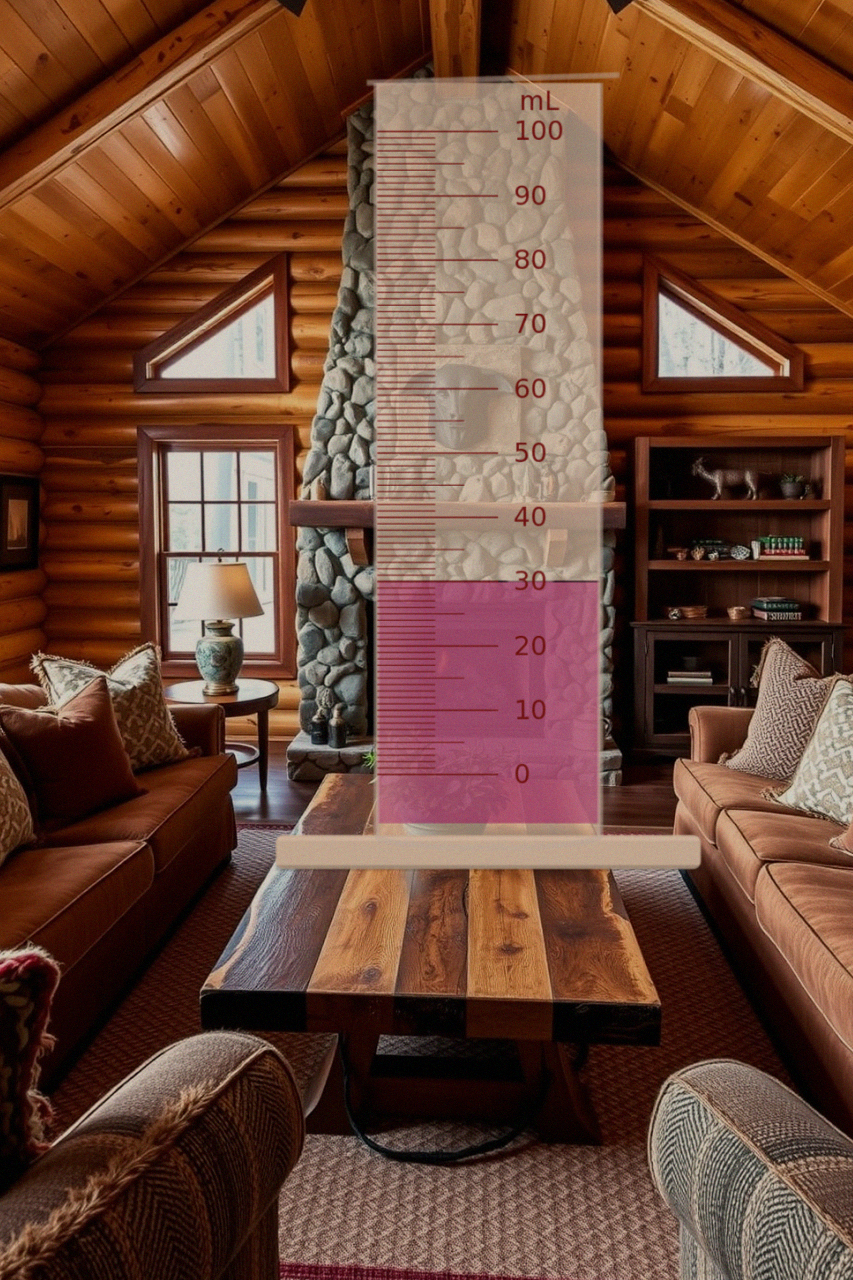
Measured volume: 30 mL
